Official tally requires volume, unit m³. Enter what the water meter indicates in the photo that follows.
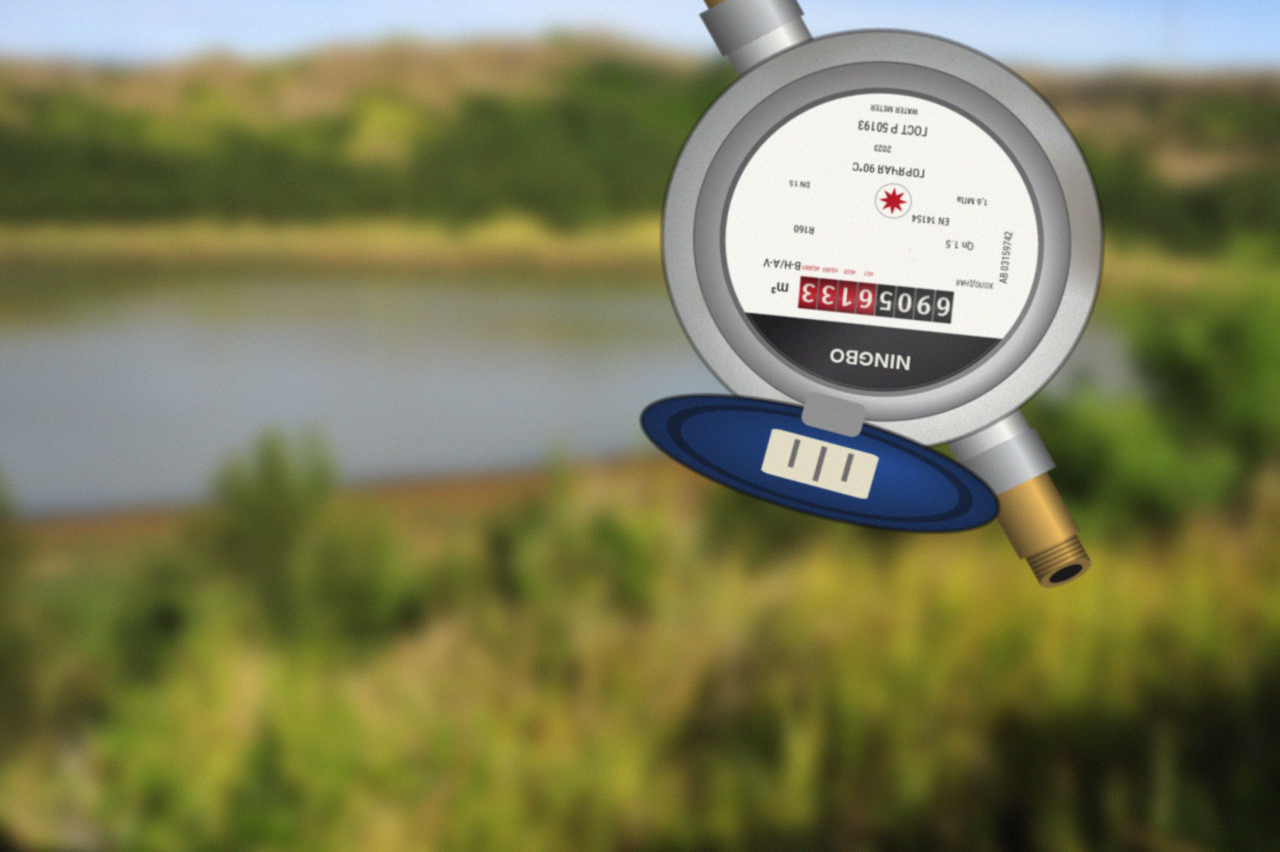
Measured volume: 6905.6133 m³
